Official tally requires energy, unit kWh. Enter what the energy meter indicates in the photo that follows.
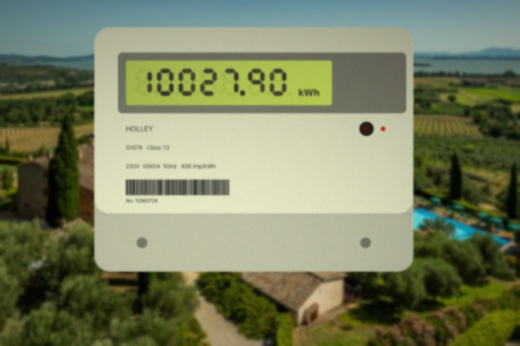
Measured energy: 10027.90 kWh
